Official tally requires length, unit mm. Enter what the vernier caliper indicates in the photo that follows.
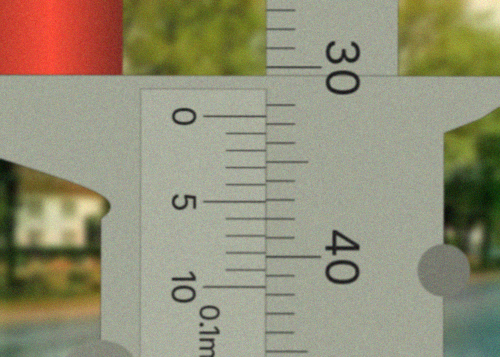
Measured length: 32.6 mm
